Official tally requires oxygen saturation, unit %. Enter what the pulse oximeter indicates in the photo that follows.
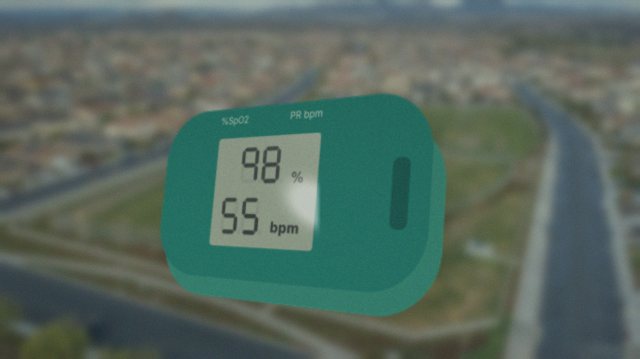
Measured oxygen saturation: 98 %
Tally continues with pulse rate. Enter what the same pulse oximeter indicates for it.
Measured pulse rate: 55 bpm
